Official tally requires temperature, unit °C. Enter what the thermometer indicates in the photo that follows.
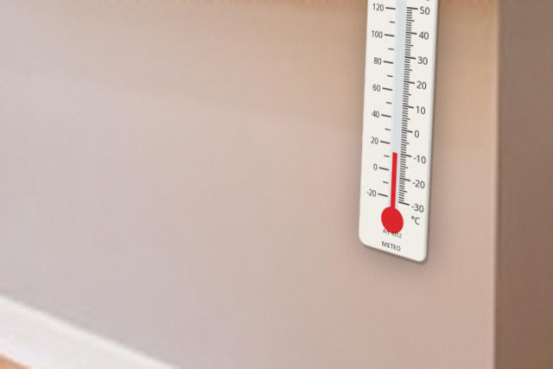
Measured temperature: -10 °C
